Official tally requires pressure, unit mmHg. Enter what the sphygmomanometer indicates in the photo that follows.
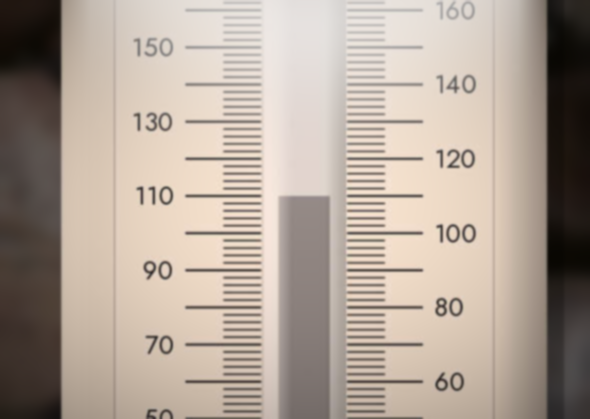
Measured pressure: 110 mmHg
